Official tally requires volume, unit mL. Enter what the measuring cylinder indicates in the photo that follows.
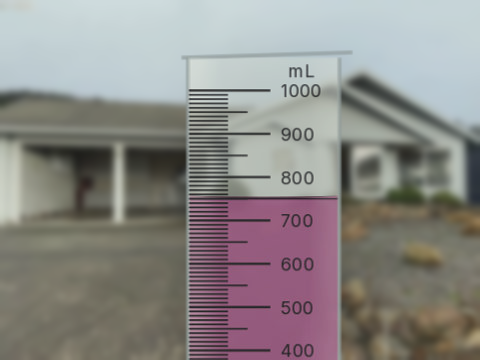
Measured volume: 750 mL
